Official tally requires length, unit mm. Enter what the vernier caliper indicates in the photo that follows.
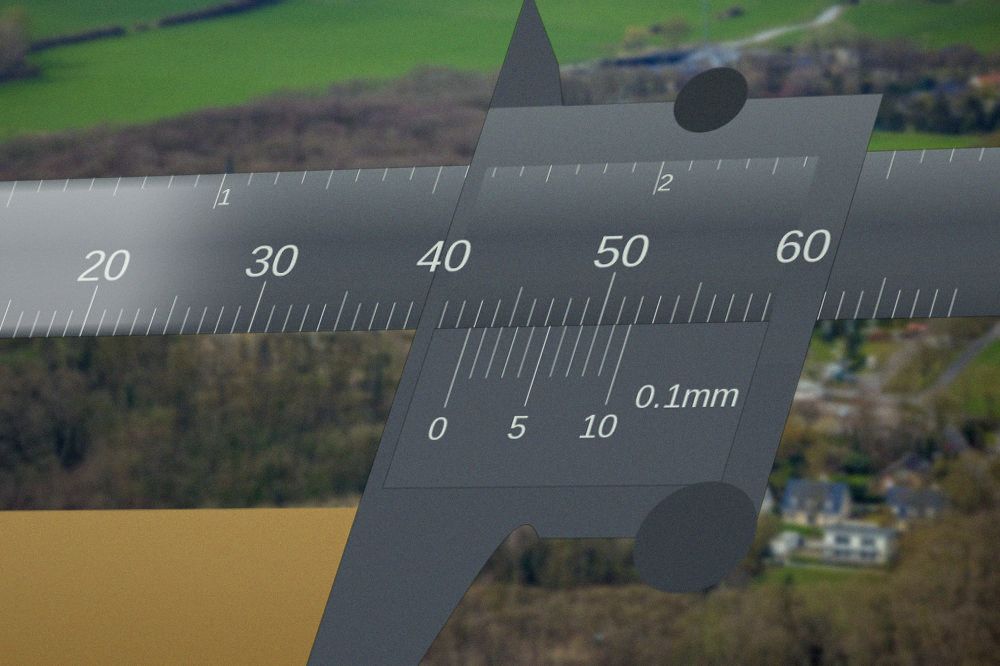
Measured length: 42.8 mm
